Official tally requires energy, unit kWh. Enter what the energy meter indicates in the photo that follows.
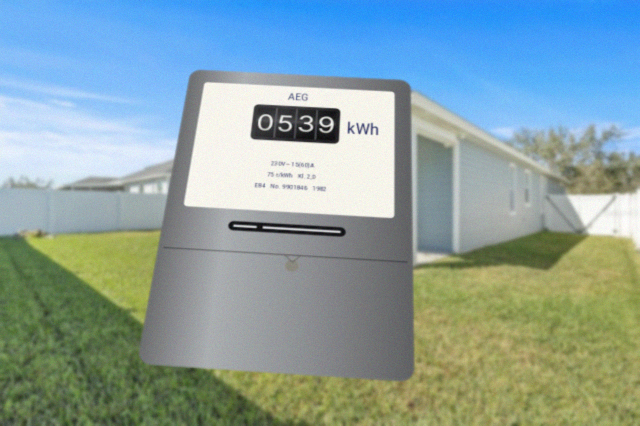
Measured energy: 539 kWh
